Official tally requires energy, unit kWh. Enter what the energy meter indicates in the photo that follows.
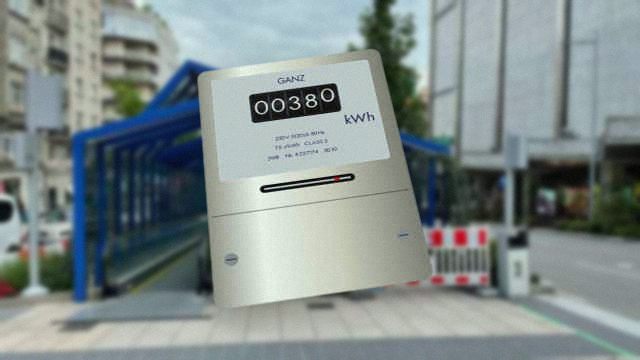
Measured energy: 380 kWh
